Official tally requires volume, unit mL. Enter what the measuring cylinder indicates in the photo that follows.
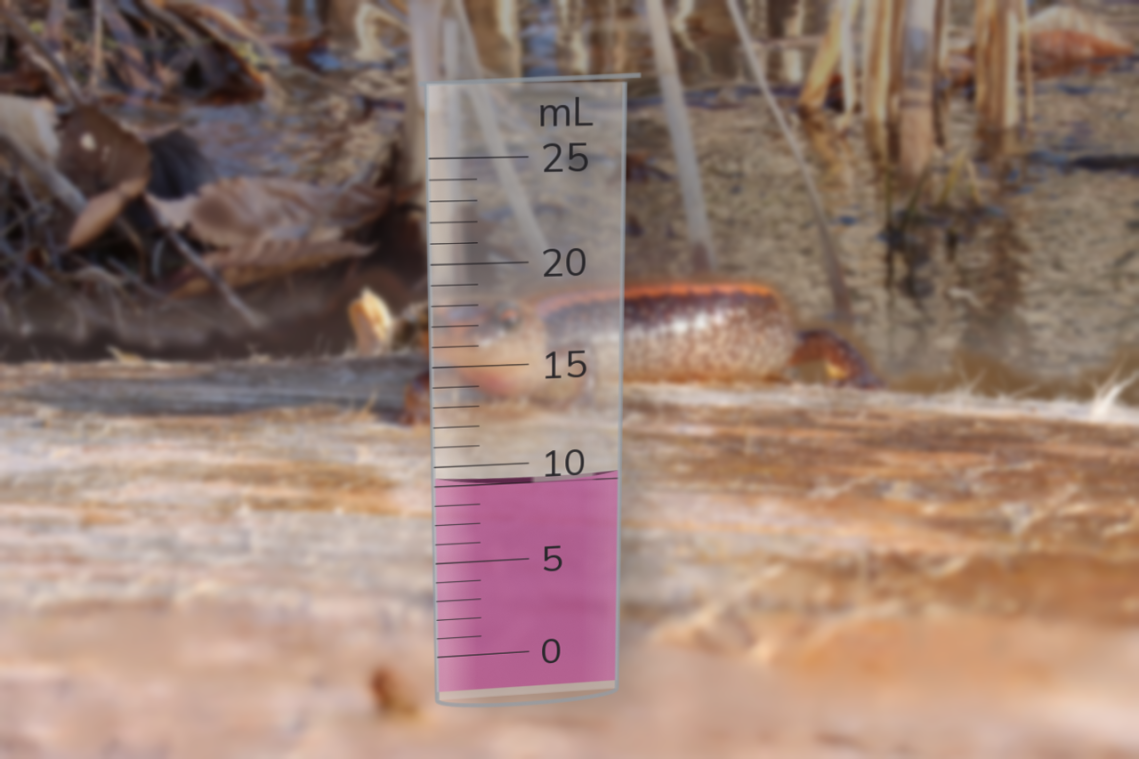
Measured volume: 9 mL
